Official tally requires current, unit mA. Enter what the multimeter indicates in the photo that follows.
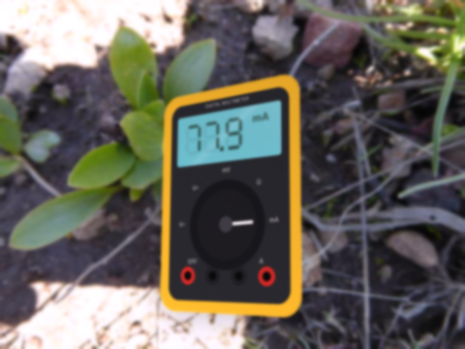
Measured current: 77.9 mA
